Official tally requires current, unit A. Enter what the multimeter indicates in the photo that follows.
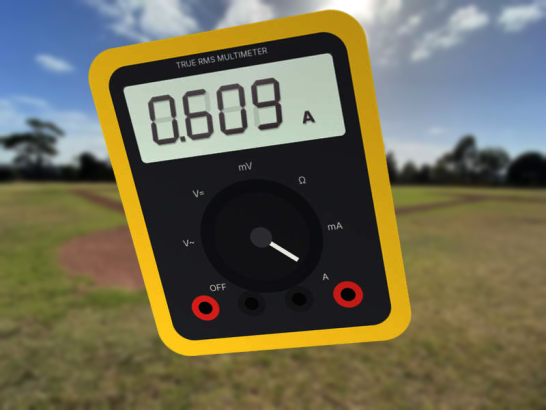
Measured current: 0.609 A
